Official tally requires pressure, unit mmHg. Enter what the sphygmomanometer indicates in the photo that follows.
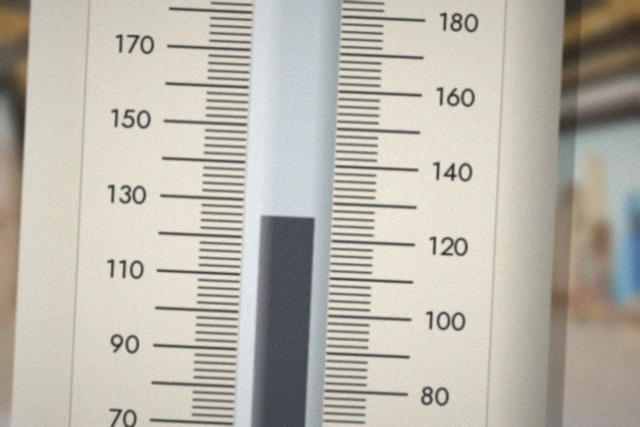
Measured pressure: 126 mmHg
